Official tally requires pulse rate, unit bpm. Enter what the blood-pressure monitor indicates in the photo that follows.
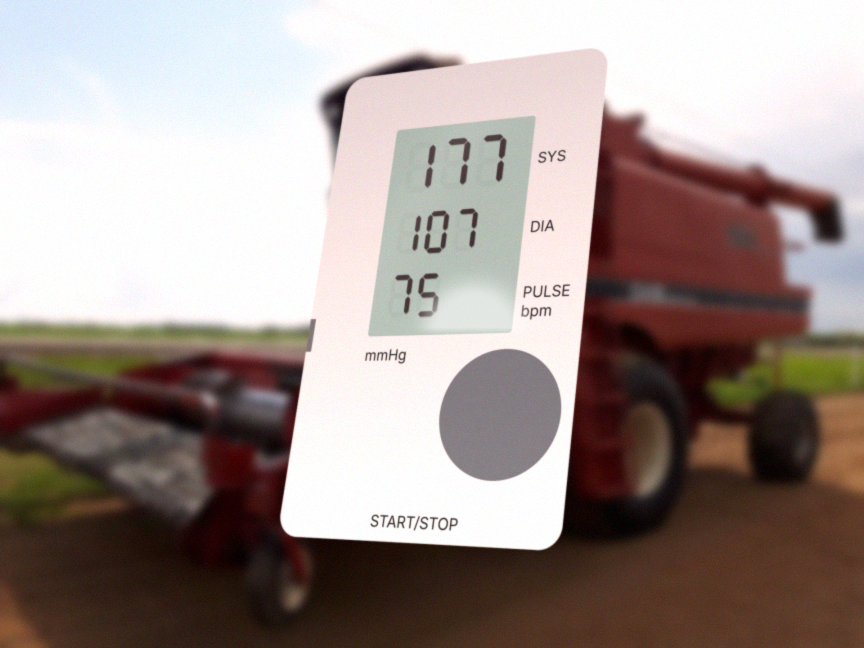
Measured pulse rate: 75 bpm
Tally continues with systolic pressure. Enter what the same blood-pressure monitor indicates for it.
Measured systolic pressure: 177 mmHg
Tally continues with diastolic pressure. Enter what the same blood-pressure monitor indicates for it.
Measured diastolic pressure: 107 mmHg
